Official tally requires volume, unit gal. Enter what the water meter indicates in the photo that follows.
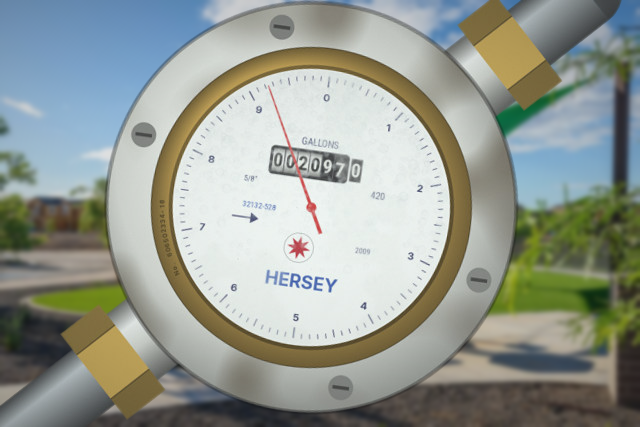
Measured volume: 20969.2 gal
